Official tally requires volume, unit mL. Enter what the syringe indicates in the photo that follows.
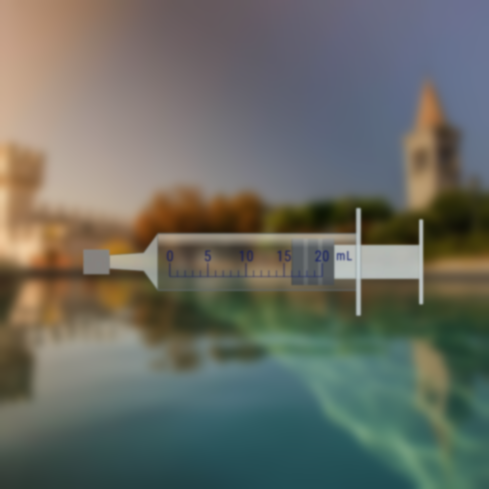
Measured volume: 16 mL
